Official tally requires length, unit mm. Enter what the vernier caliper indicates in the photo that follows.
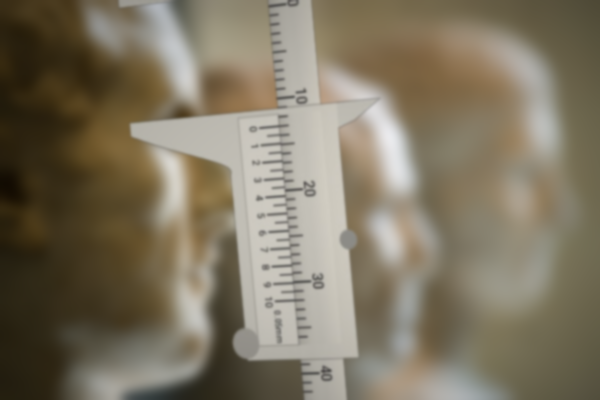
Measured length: 13.0 mm
